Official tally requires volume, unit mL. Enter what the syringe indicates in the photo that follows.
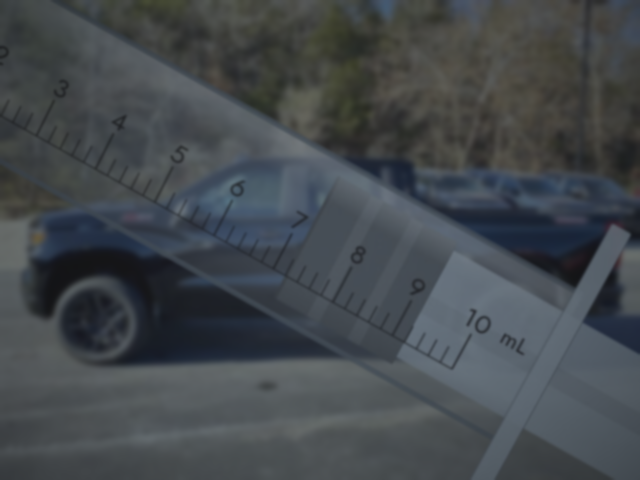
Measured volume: 7.2 mL
